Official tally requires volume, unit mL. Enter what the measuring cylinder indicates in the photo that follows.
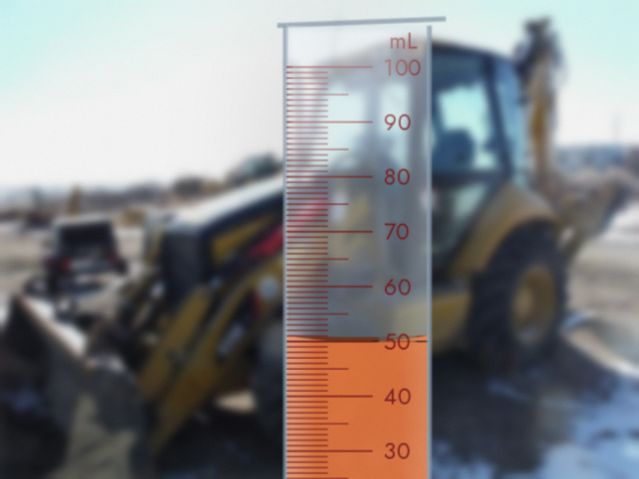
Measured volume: 50 mL
